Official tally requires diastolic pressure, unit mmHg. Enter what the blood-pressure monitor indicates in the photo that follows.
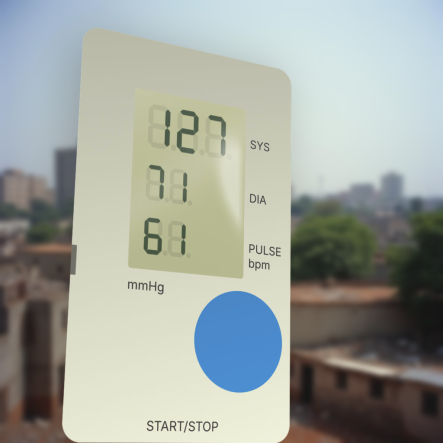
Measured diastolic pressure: 71 mmHg
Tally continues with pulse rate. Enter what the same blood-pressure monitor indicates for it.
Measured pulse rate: 61 bpm
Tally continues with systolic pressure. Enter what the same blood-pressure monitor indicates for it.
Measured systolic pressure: 127 mmHg
